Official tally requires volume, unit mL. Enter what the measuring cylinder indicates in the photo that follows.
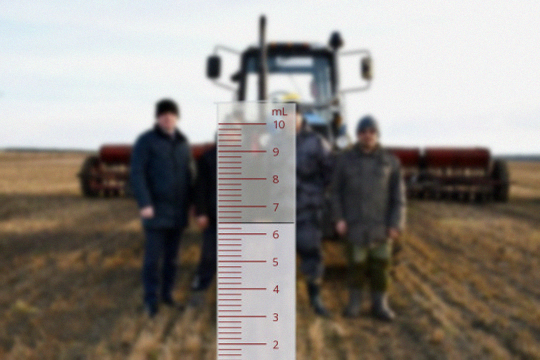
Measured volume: 6.4 mL
